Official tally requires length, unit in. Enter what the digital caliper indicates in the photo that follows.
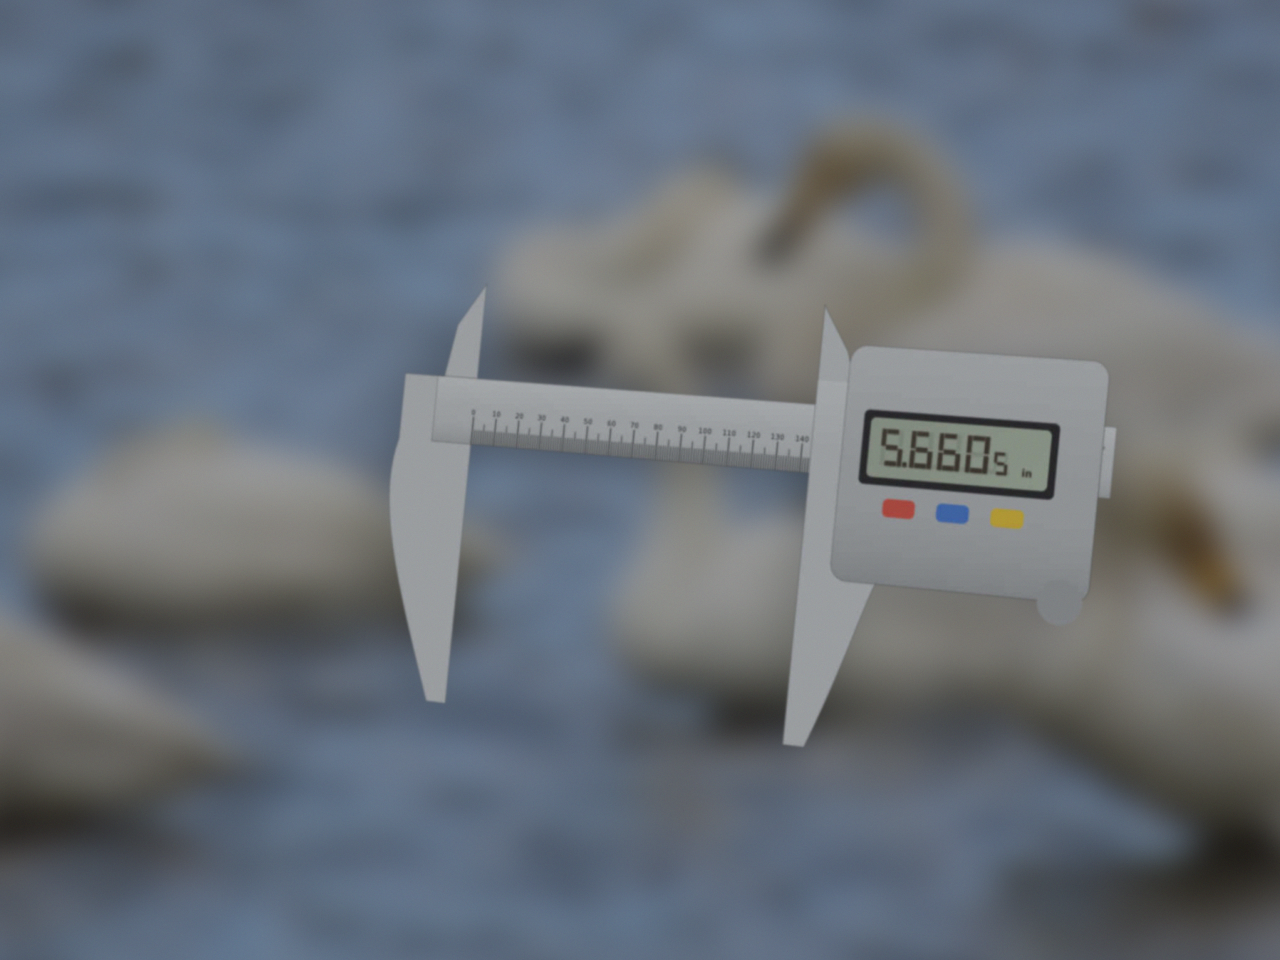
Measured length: 5.6605 in
